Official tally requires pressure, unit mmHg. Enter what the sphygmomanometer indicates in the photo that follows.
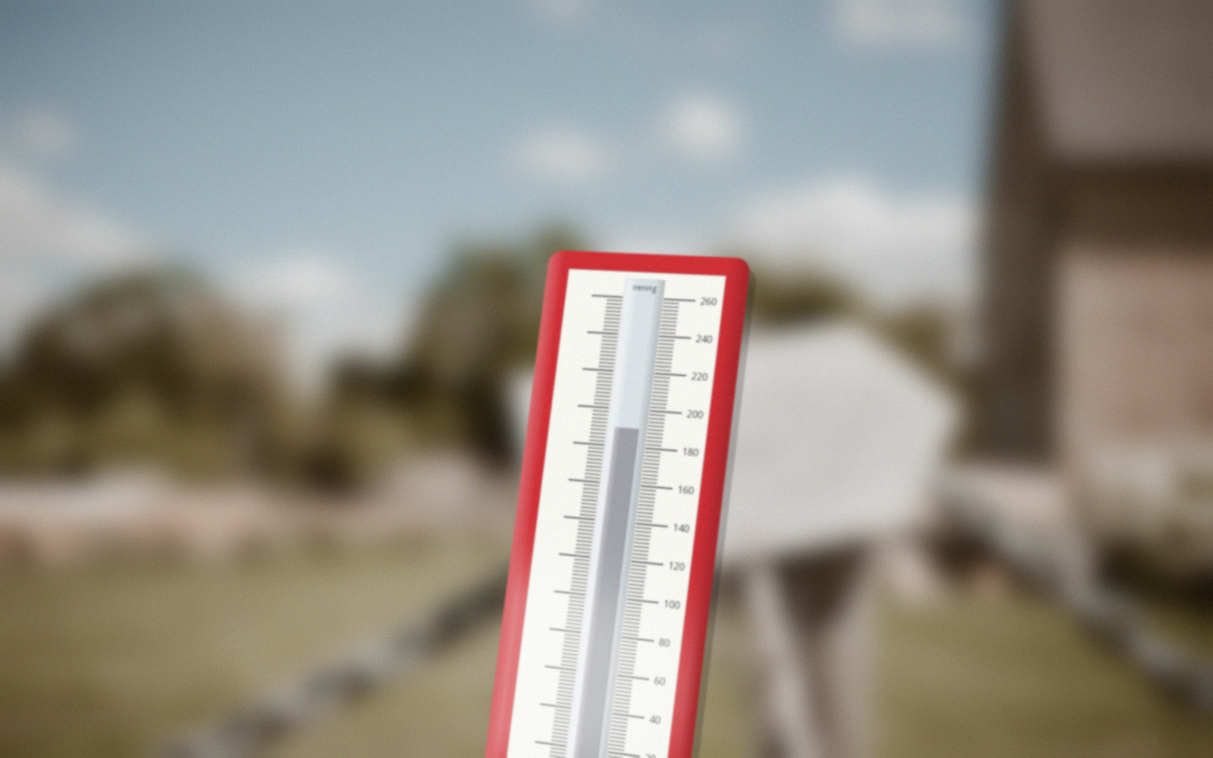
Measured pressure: 190 mmHg
